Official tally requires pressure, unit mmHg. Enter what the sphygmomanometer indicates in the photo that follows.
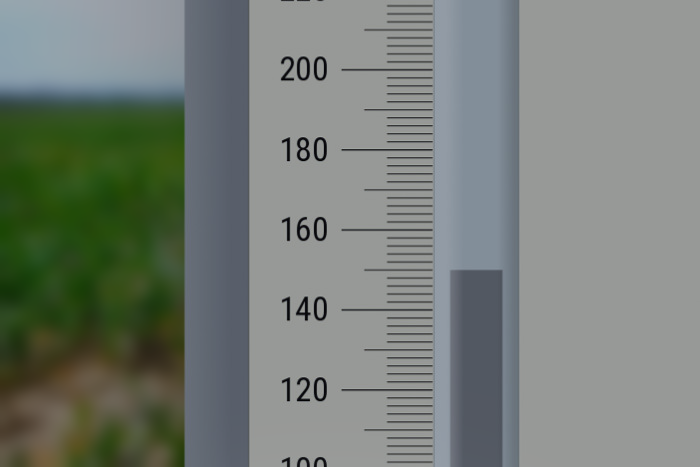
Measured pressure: 150 mmHg
